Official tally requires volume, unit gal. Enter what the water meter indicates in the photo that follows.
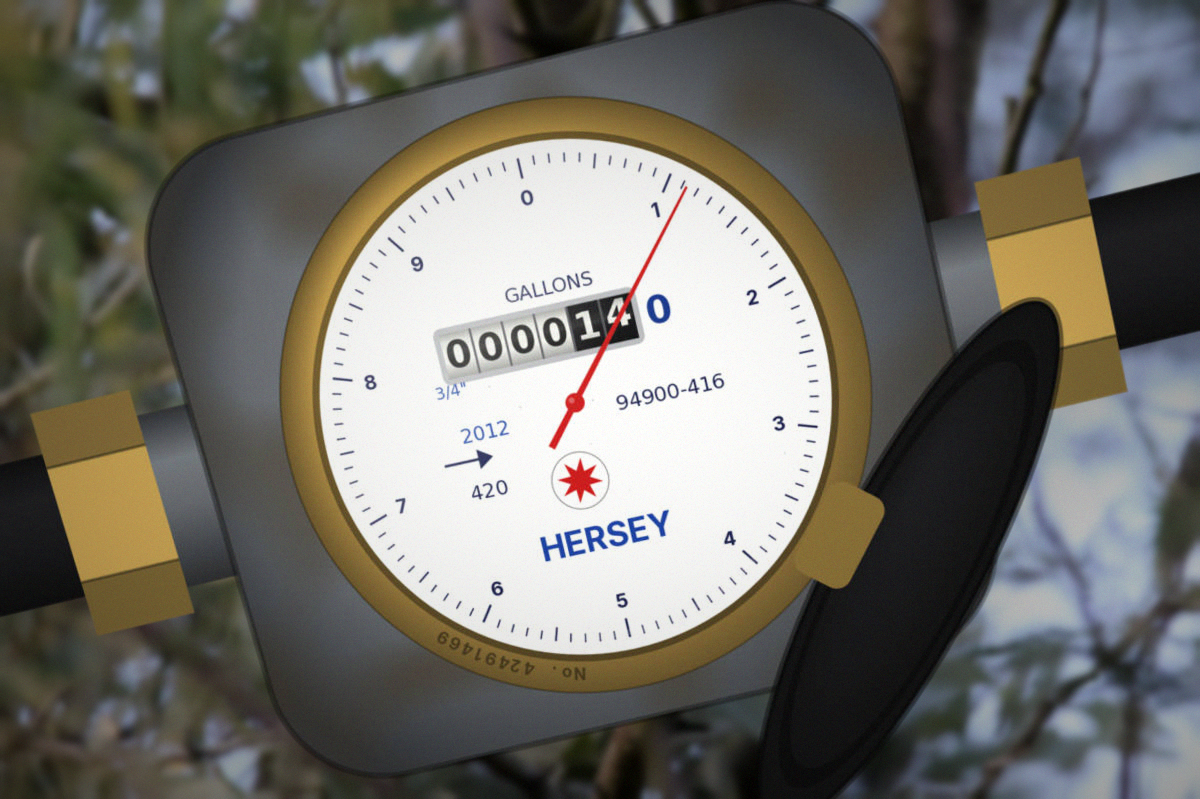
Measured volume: 141.1 gal
